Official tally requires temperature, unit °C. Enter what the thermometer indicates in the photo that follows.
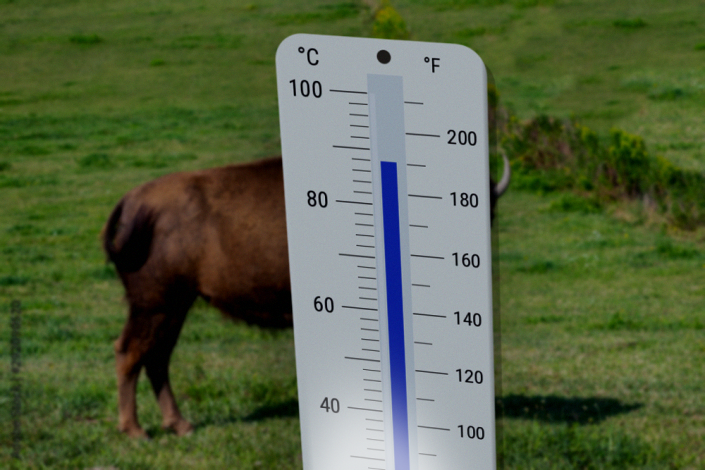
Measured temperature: 88 °C
